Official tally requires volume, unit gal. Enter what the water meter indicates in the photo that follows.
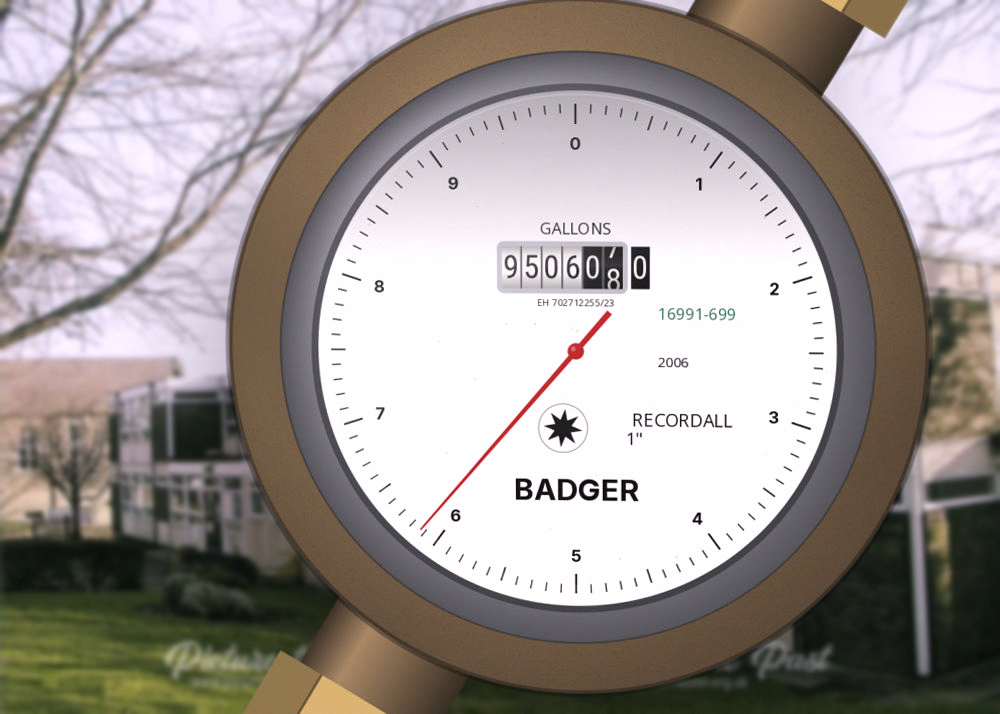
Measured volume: 9506076.1 gal
